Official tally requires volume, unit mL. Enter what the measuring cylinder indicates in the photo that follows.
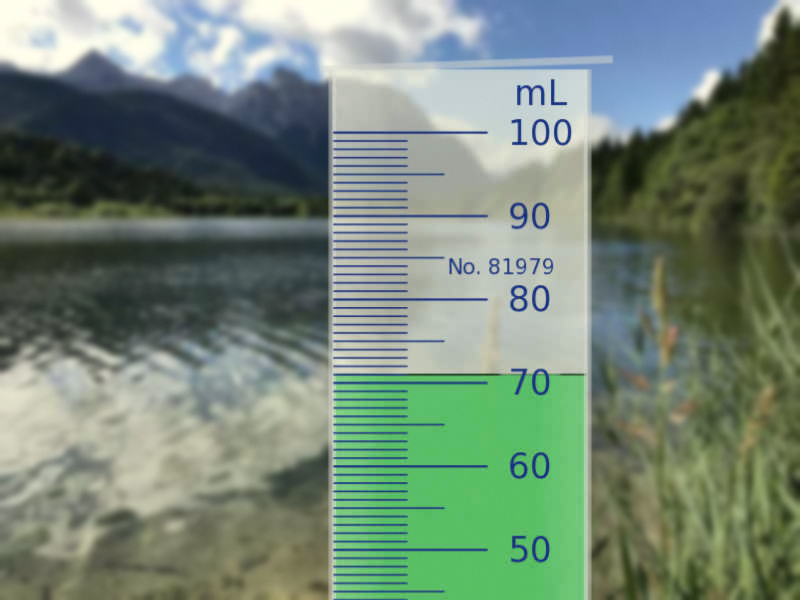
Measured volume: 71 mL
